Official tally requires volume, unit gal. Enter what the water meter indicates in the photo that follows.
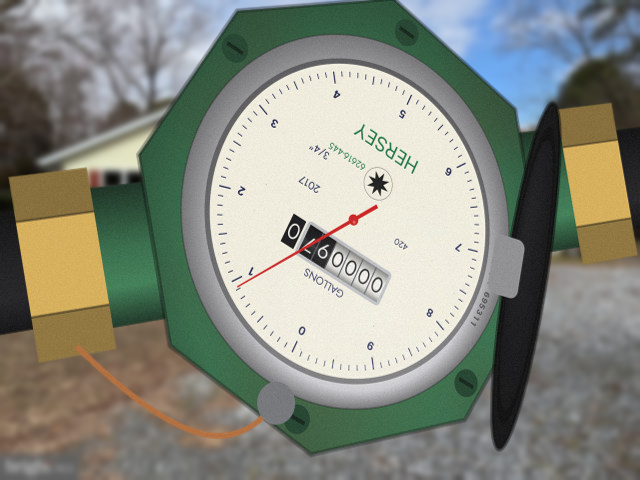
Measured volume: 970.9 gal
